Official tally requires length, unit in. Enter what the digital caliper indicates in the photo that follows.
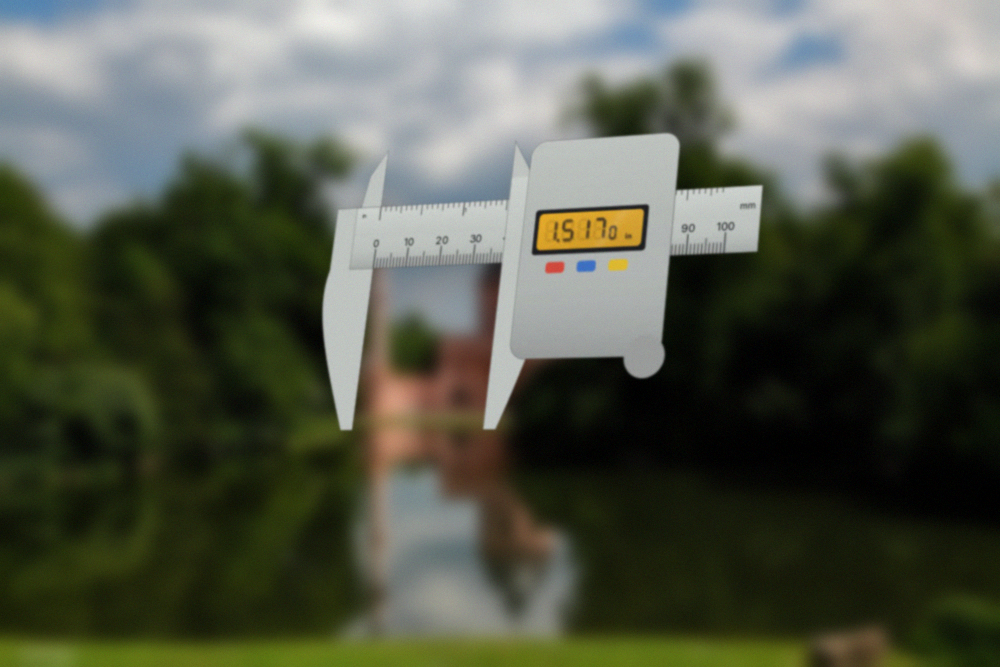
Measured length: 1.5170 in
